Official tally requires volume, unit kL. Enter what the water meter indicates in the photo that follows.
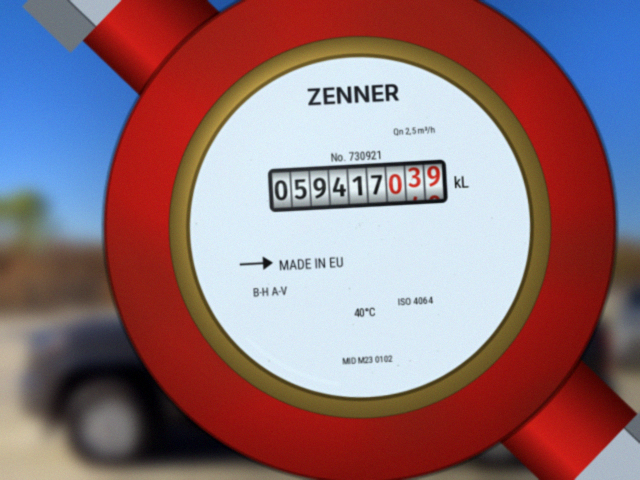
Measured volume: 59417.039 kL
